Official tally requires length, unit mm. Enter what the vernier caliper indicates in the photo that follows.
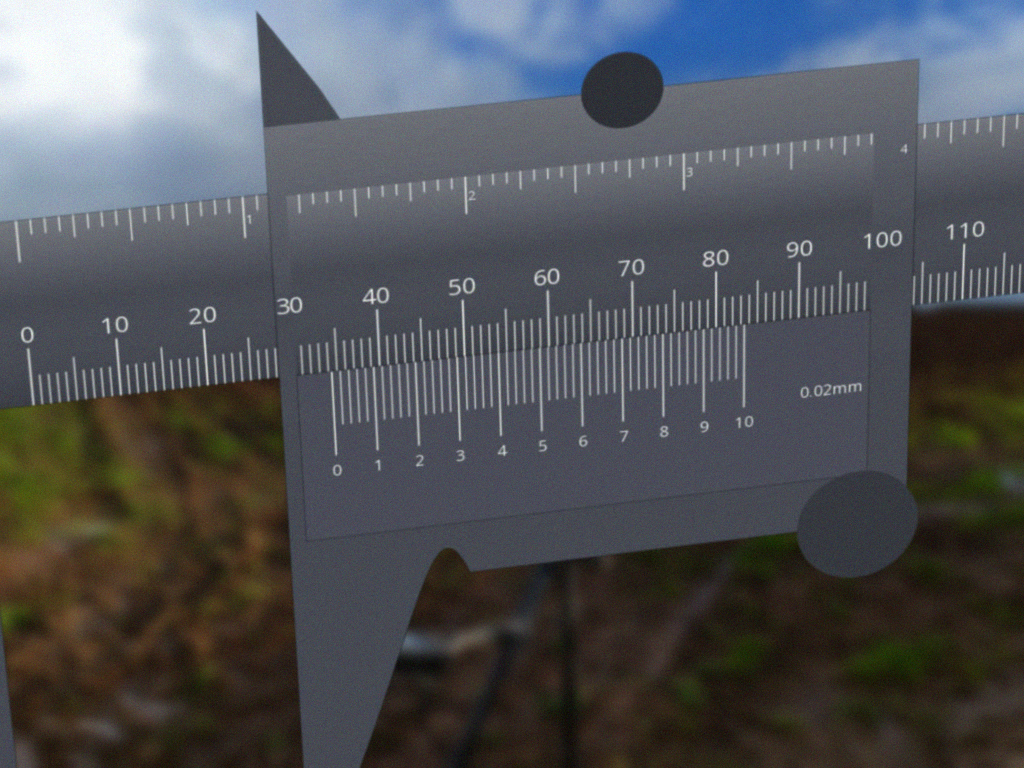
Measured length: 34.4 mm
